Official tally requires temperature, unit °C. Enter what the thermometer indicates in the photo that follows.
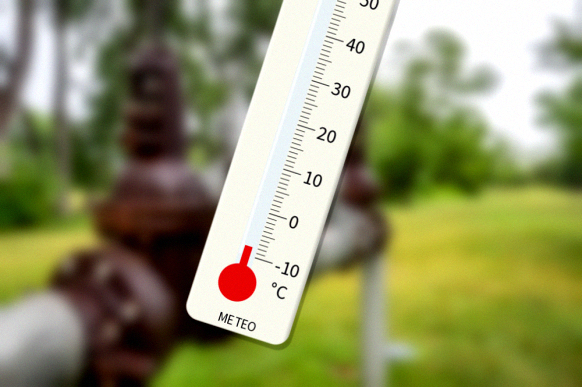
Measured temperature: -8 °C
